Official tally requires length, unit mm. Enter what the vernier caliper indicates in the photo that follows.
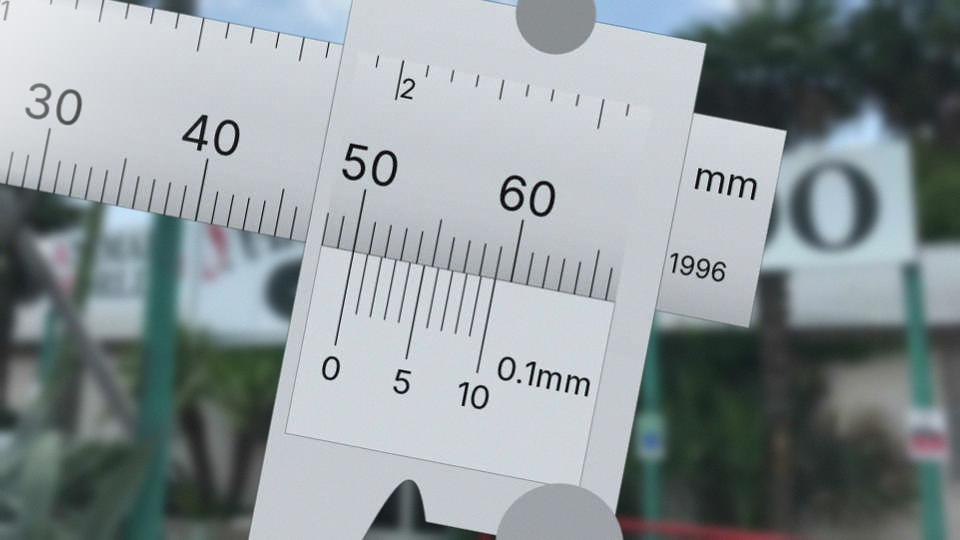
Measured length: 50.0 mm
